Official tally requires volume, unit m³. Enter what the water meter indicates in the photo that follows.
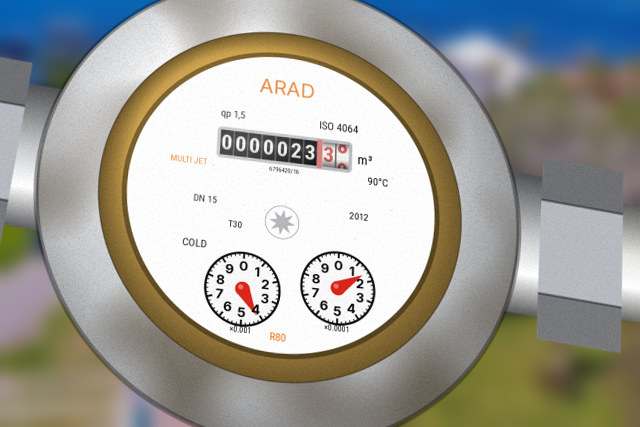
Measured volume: 23.3841 m³
